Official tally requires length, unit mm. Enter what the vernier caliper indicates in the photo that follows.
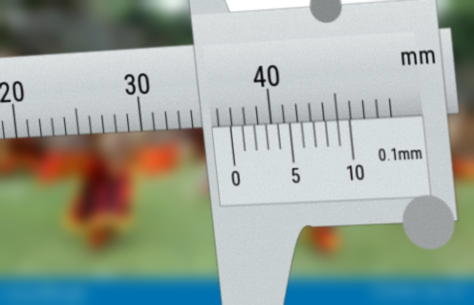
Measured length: 36.9 mm
